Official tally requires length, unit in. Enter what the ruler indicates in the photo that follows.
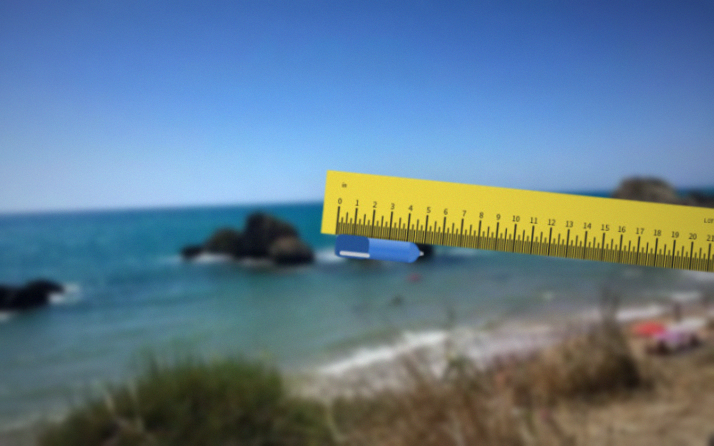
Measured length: 5 in
